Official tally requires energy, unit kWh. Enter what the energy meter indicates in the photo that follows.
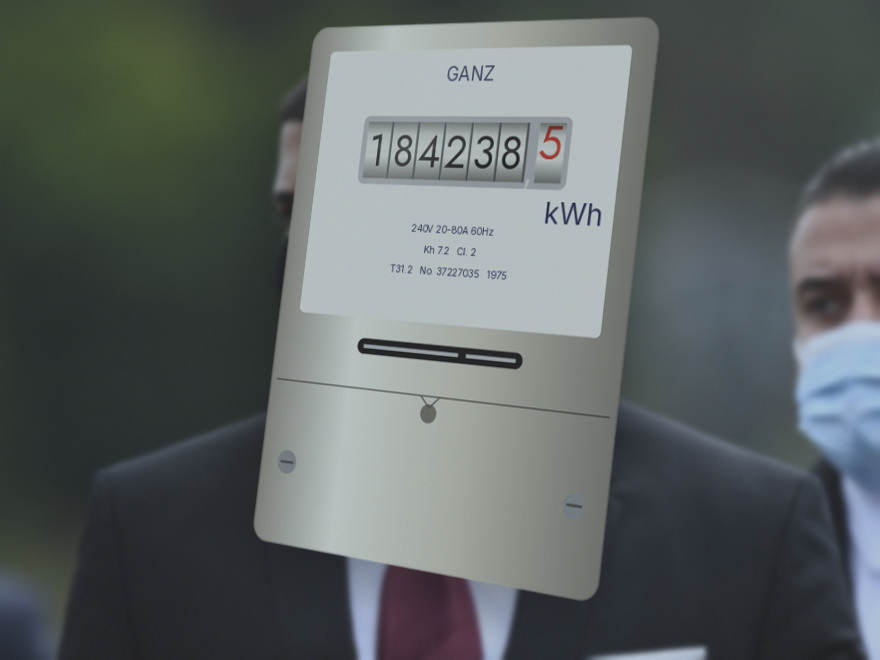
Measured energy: 184238.5 kWh
